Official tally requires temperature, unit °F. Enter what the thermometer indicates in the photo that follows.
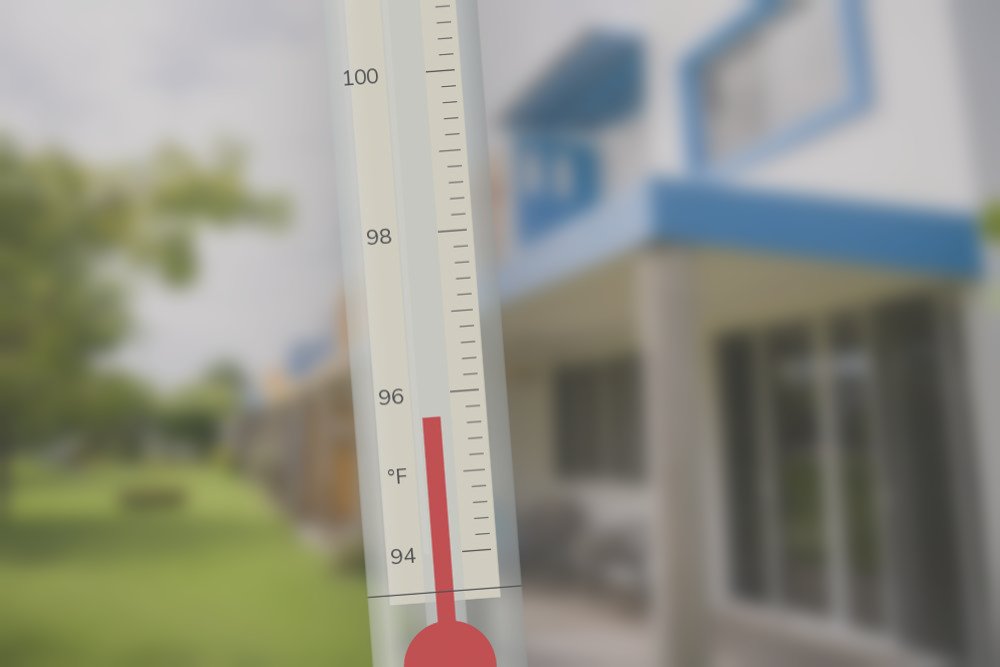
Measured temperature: 95.7 °F
